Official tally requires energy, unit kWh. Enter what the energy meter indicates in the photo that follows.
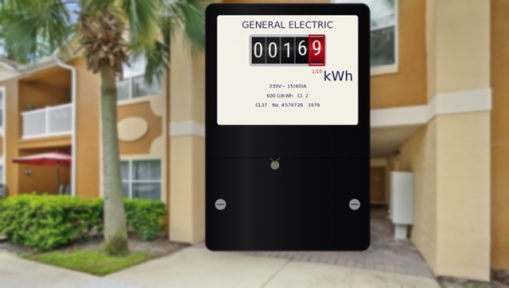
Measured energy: 16.9 kWh
